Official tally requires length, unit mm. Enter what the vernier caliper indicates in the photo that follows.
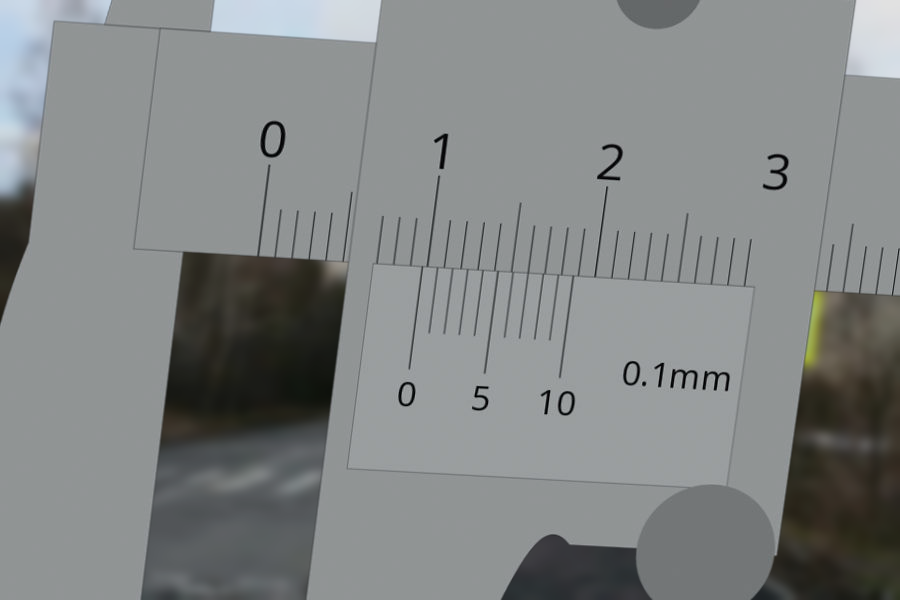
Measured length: 9.7 mm
